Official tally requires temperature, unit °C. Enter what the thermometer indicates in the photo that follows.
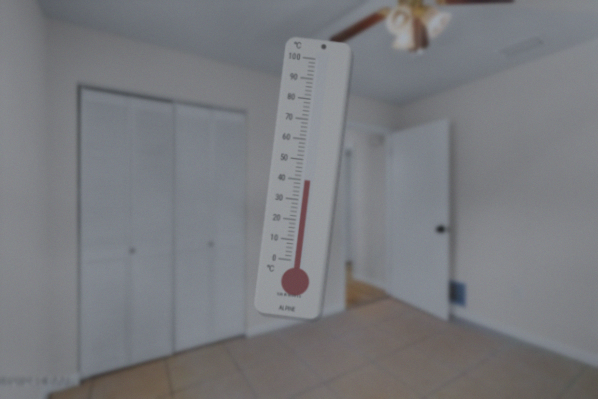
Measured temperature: 40 °C
